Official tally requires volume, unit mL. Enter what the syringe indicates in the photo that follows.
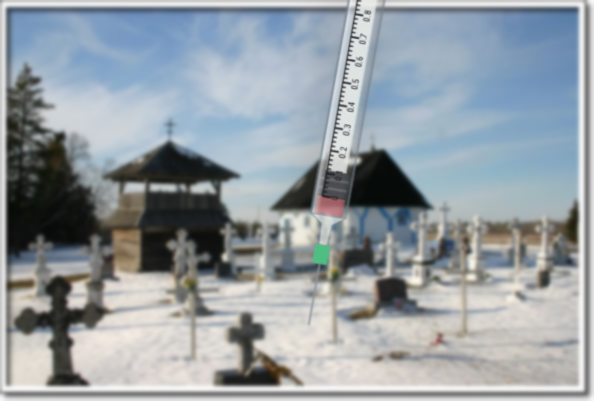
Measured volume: 0 mL
